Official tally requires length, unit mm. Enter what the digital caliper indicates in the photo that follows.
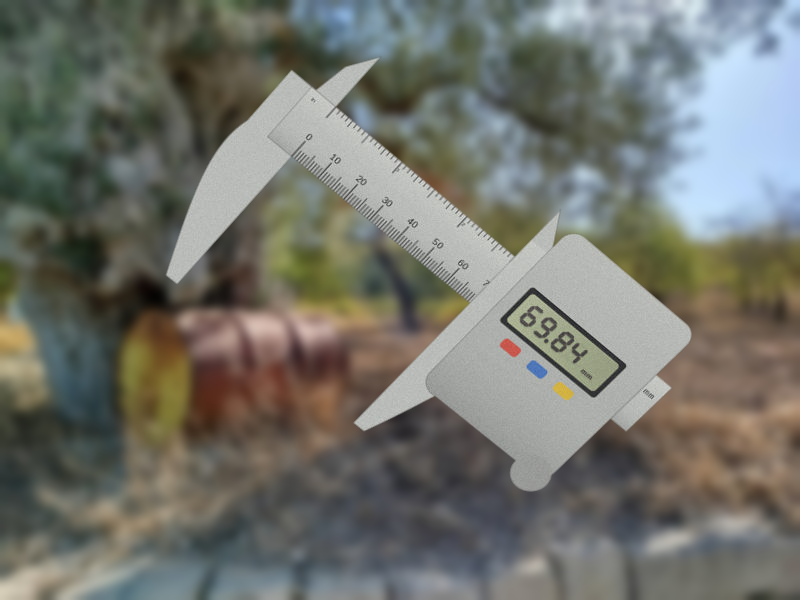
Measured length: 69.84 mm
